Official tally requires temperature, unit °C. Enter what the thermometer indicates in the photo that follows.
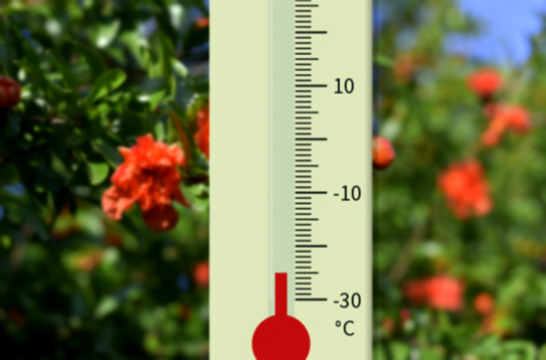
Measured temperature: -25 °C
